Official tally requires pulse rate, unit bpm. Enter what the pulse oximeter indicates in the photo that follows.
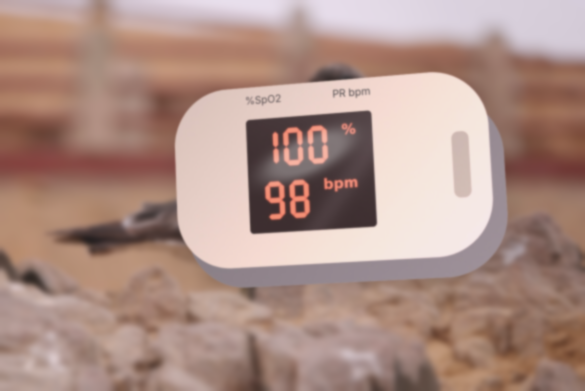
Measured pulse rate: 98 bpm
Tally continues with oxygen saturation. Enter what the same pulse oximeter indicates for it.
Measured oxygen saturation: 100 %
